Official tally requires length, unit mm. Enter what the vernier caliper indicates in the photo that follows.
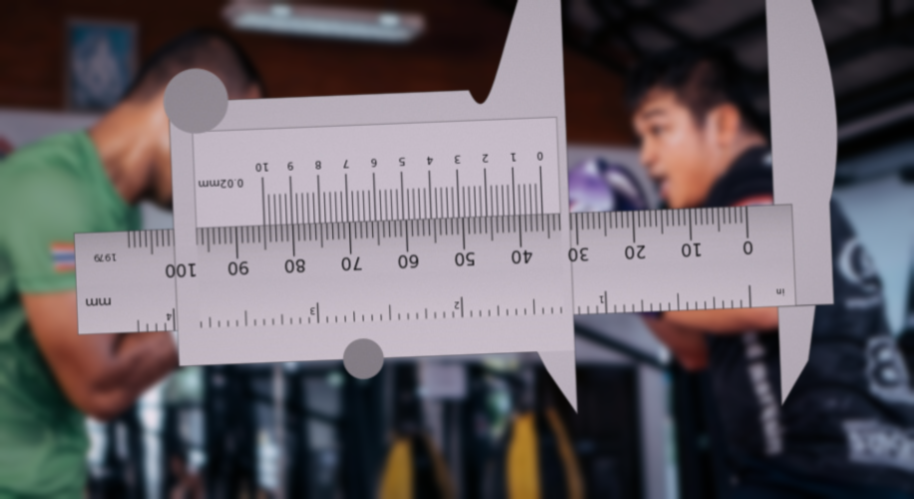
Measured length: 36.0 mm
